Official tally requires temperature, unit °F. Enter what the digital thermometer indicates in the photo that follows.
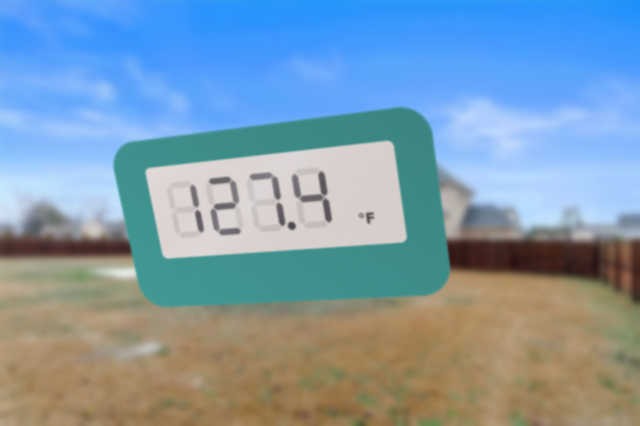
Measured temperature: 127.4 °F
